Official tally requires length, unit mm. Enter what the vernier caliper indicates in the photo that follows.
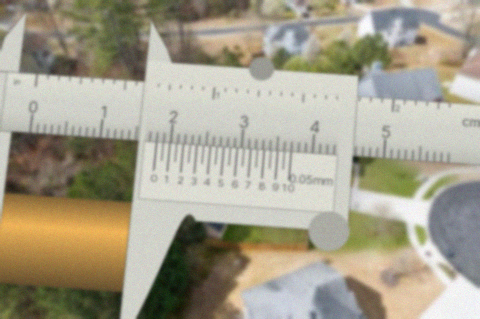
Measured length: 18.0 mm
